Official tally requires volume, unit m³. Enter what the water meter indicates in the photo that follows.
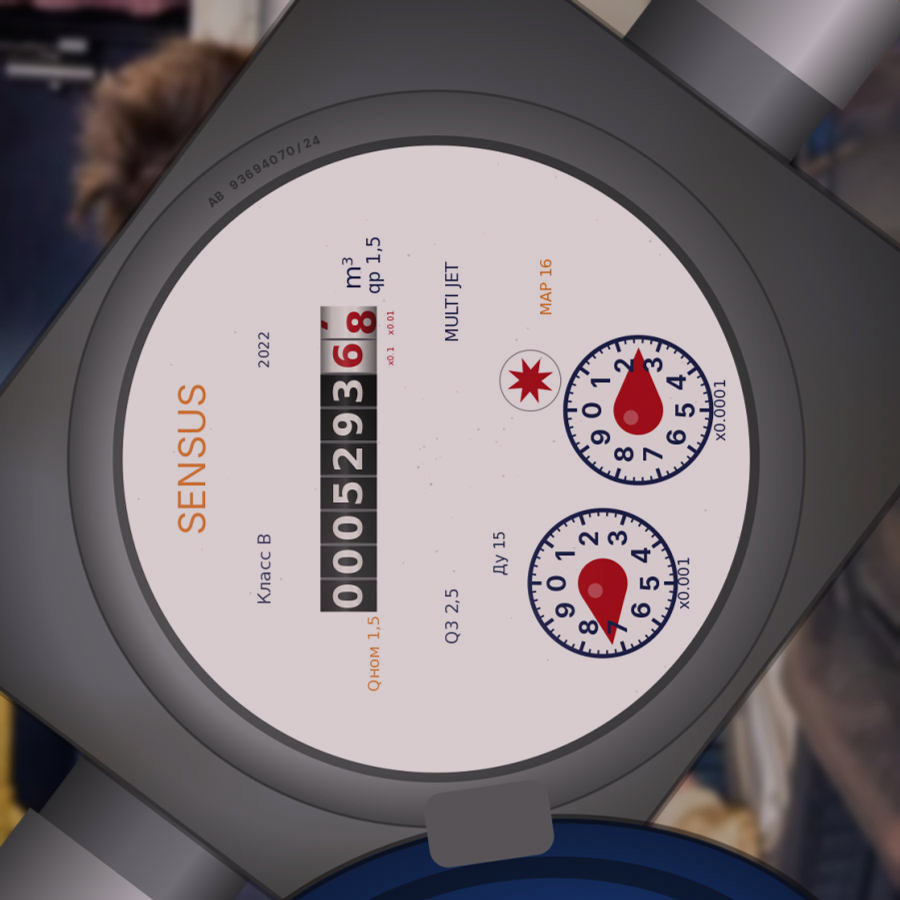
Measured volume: 5293.6772 m³
